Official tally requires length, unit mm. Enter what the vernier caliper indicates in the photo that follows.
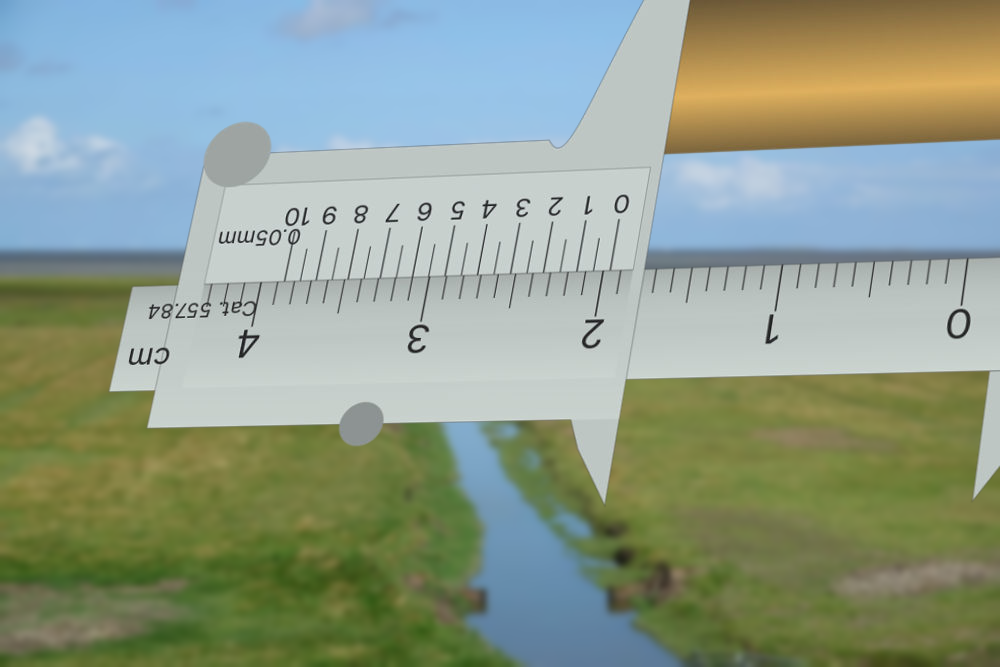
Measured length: 19.6 mm
